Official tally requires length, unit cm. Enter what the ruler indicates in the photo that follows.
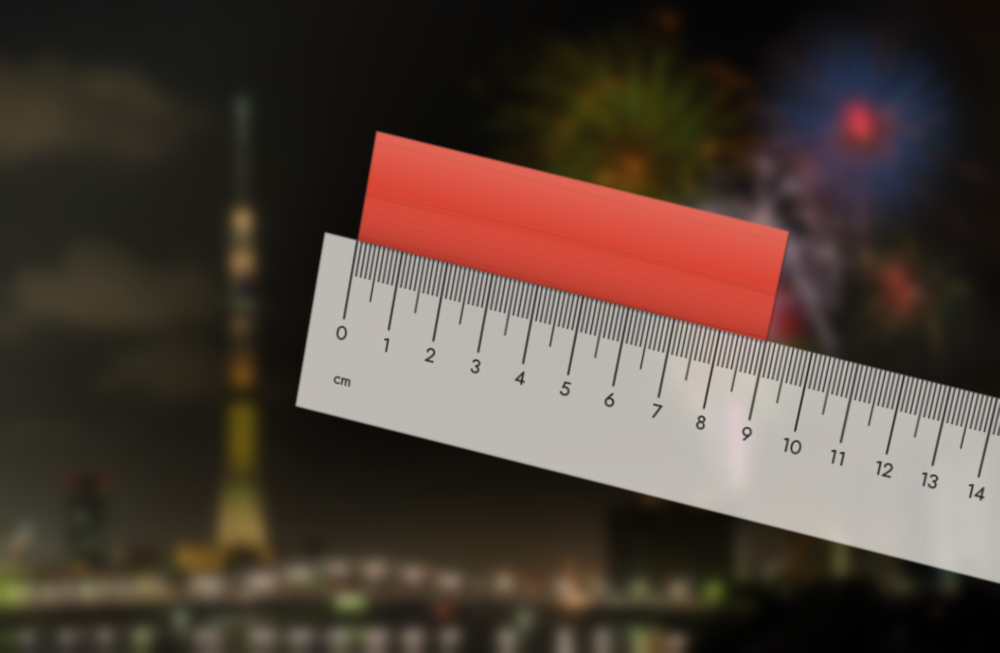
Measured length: 9 cm
